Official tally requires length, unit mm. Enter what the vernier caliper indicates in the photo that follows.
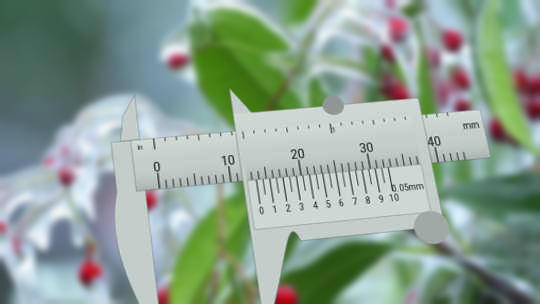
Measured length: 13.6 mm
